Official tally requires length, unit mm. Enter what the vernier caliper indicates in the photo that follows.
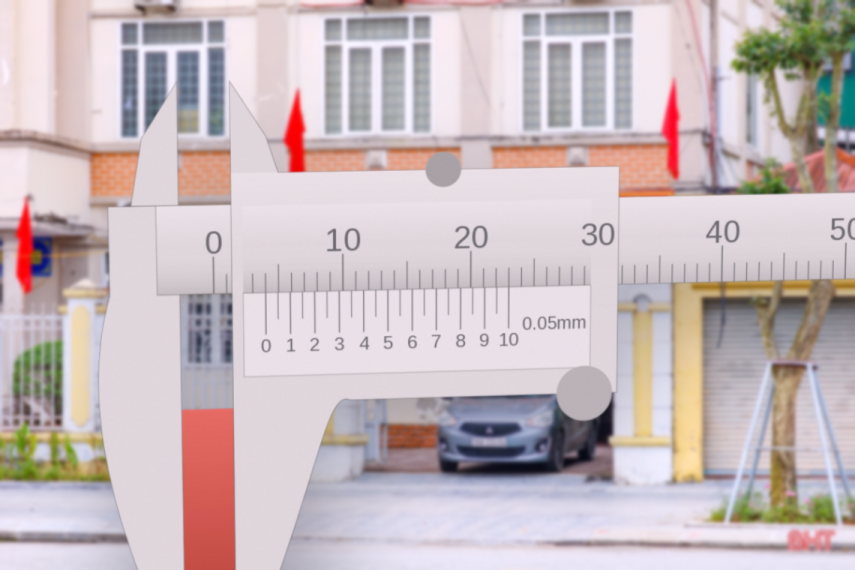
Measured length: 4.0 mm
